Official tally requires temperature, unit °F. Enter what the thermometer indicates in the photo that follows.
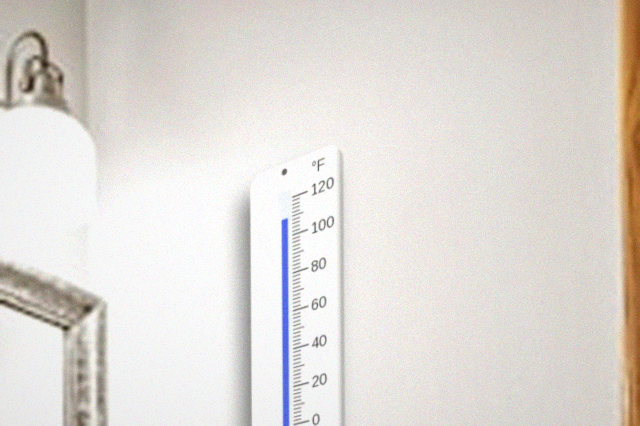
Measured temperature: 110 °F
